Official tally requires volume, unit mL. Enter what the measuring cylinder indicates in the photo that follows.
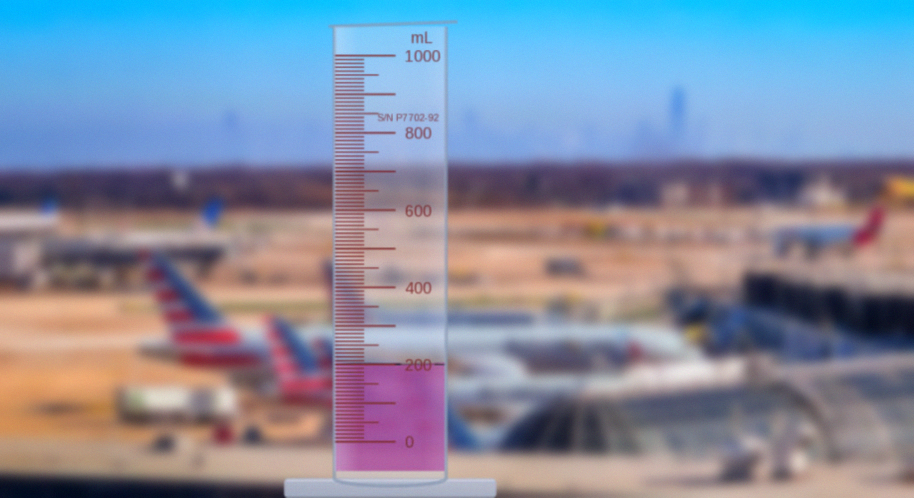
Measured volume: 200 mL
